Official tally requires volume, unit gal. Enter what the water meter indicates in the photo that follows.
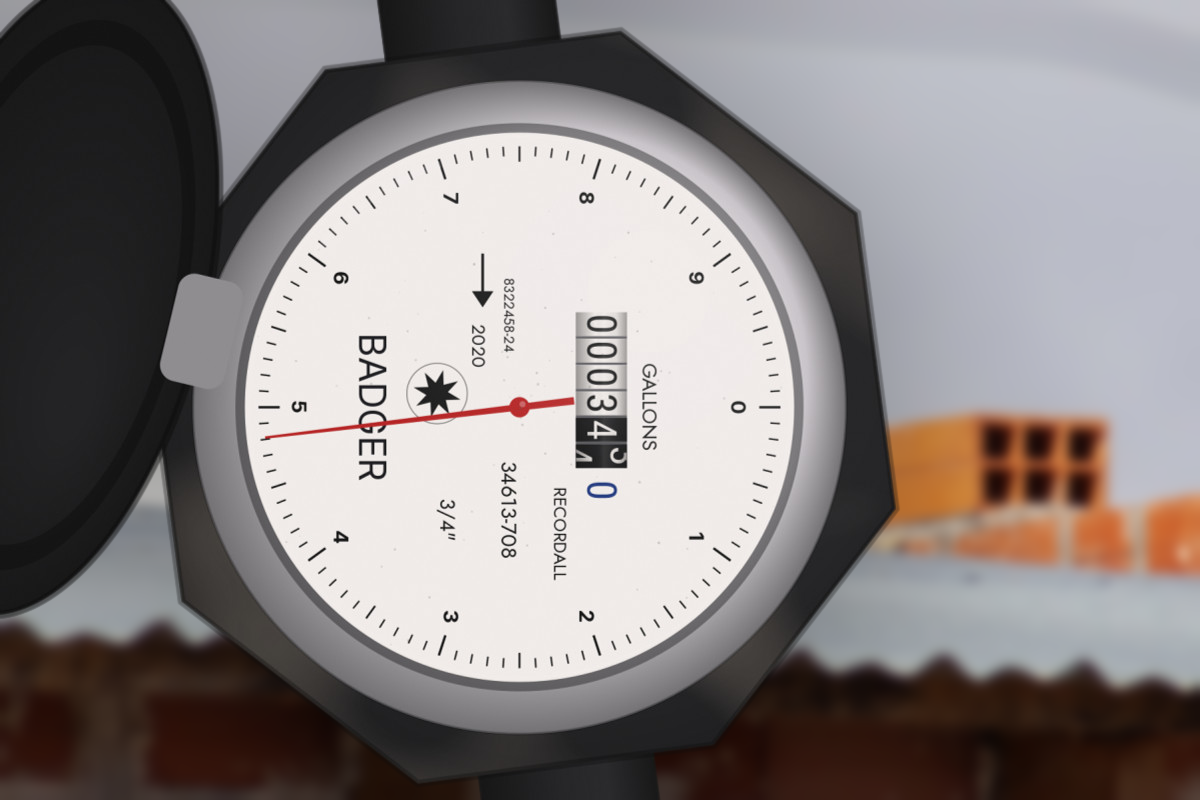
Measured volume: 3434.8 gal
